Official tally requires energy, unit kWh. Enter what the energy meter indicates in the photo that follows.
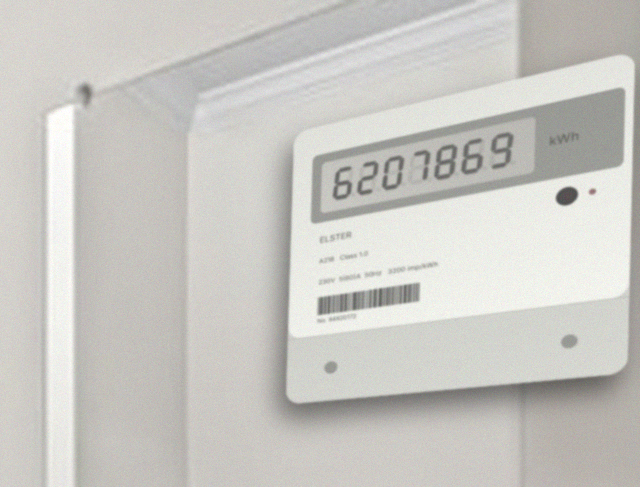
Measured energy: 6207869 kWh
